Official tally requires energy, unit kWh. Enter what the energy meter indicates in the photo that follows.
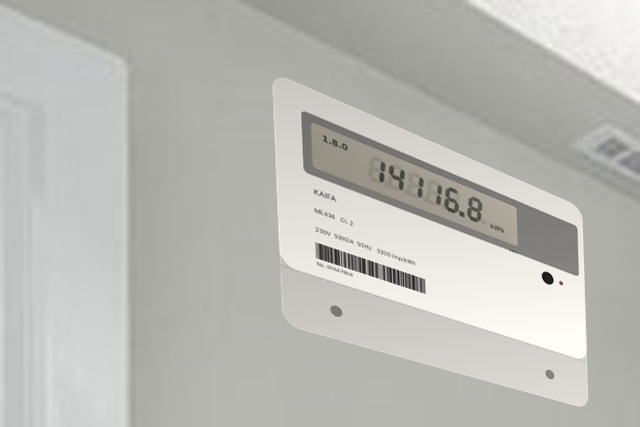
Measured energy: 14116.8 kWh
